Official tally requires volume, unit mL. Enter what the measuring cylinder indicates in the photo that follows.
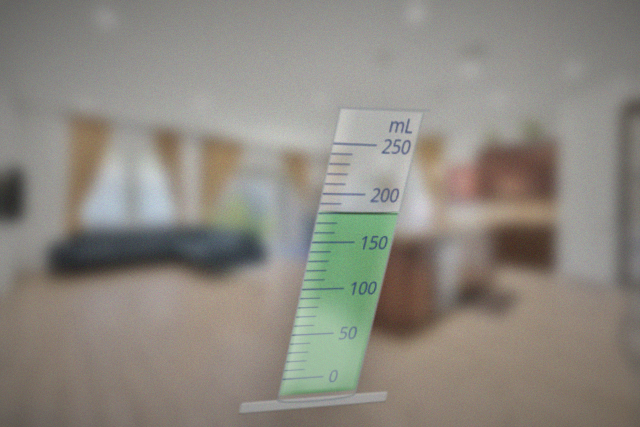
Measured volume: 180 mL
